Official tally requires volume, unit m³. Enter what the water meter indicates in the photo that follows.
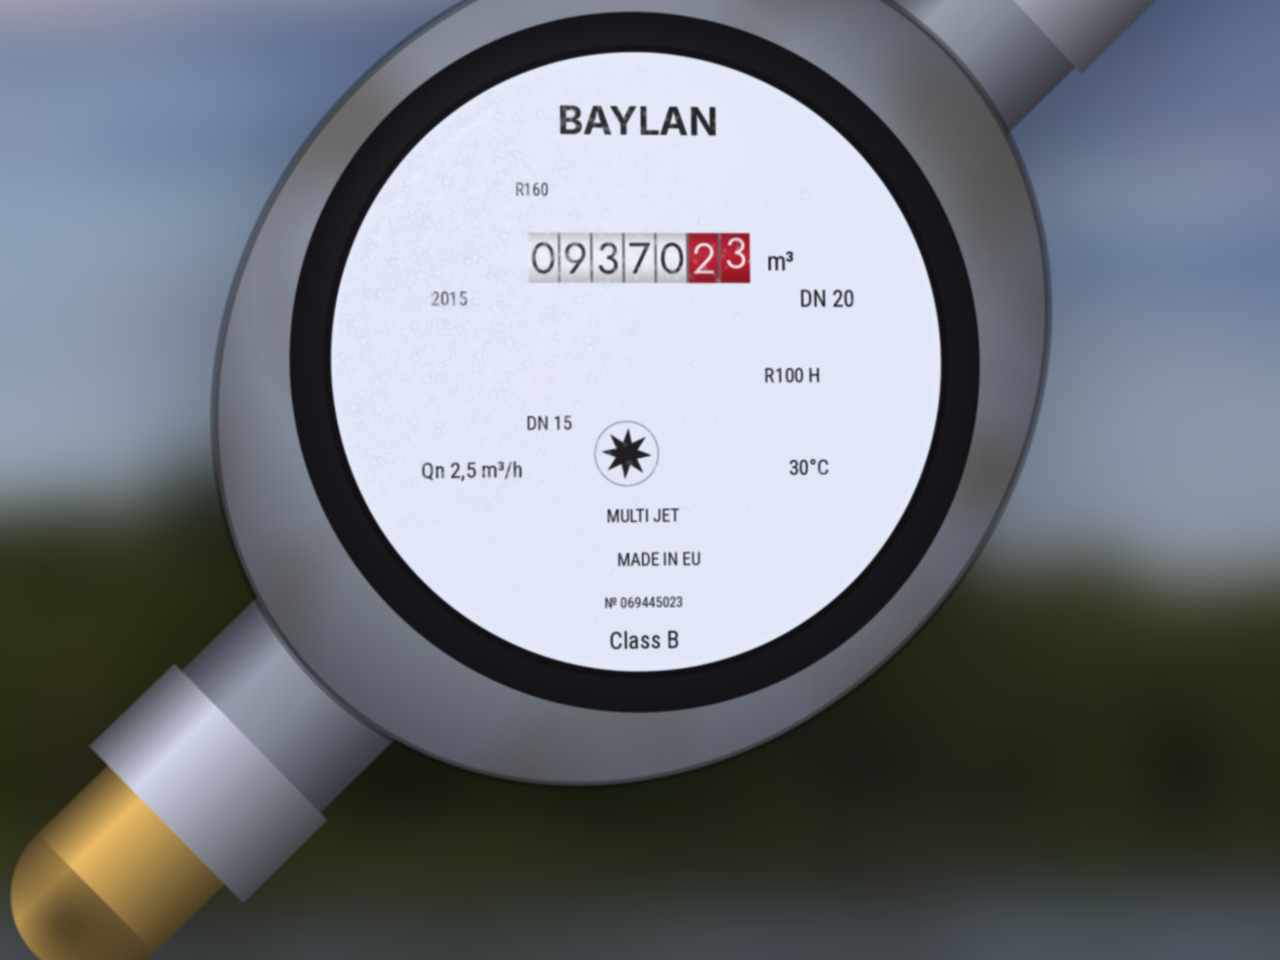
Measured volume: 9370.23 m³
